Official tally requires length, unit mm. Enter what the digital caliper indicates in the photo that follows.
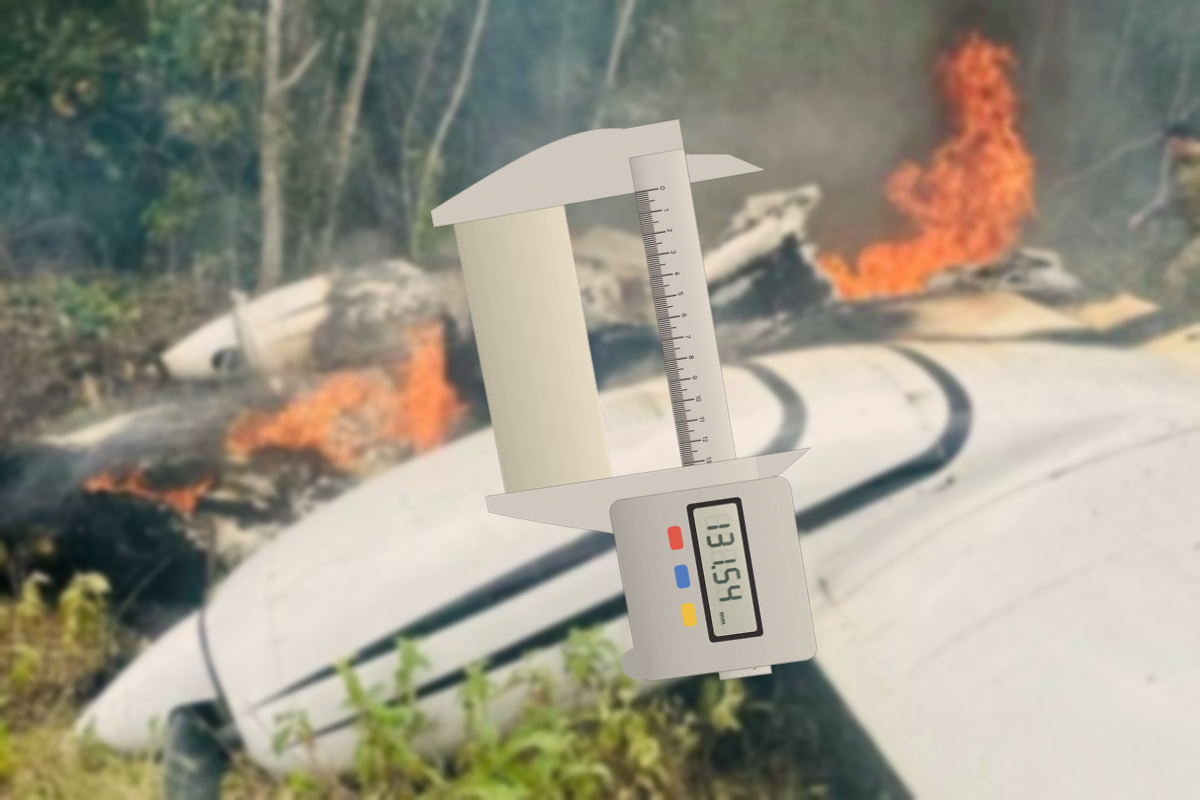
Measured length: 131.54 mm
